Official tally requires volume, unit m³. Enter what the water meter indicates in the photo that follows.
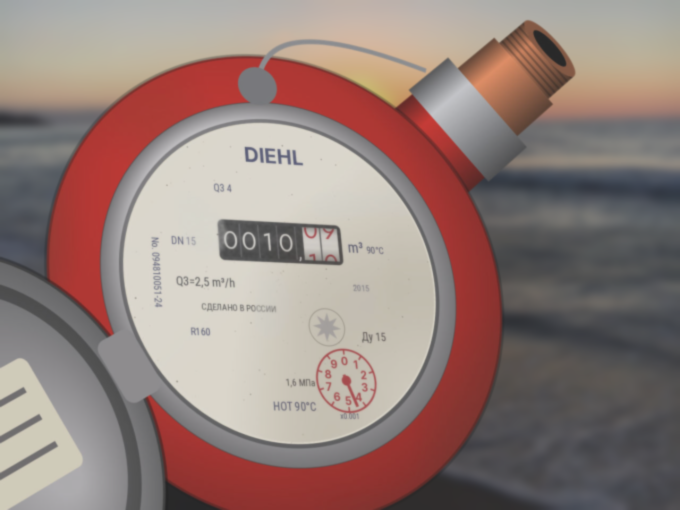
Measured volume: 10.094 m³
